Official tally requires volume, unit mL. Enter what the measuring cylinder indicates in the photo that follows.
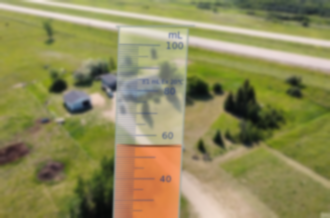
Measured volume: 55 mL
